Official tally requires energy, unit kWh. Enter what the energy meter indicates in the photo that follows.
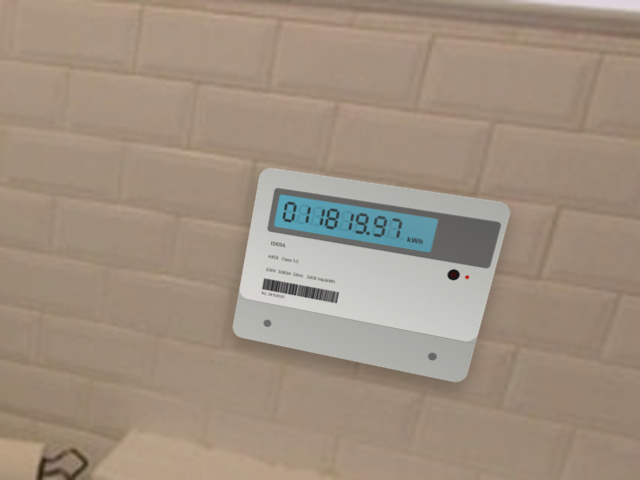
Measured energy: 11819.97 kWh
